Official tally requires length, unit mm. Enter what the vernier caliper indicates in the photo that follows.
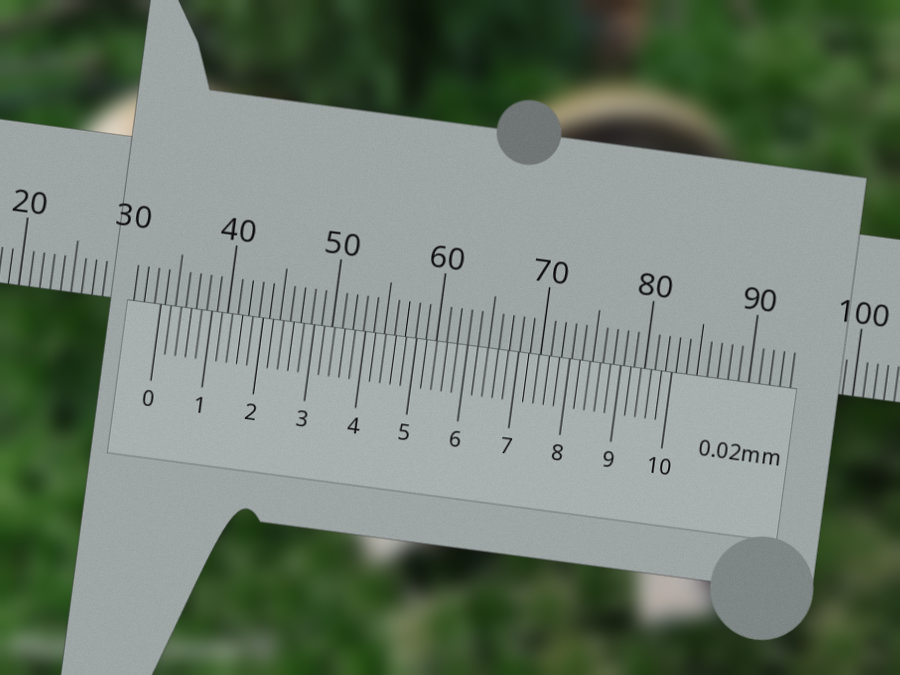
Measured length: 33.6 mm
